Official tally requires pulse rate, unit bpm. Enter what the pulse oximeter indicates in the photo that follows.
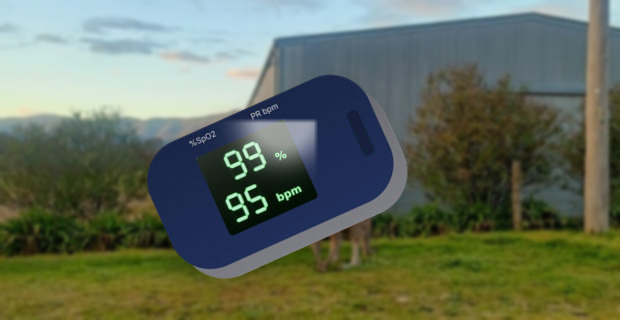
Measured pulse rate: 95 bpm
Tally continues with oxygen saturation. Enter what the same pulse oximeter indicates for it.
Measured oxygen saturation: 99 %
